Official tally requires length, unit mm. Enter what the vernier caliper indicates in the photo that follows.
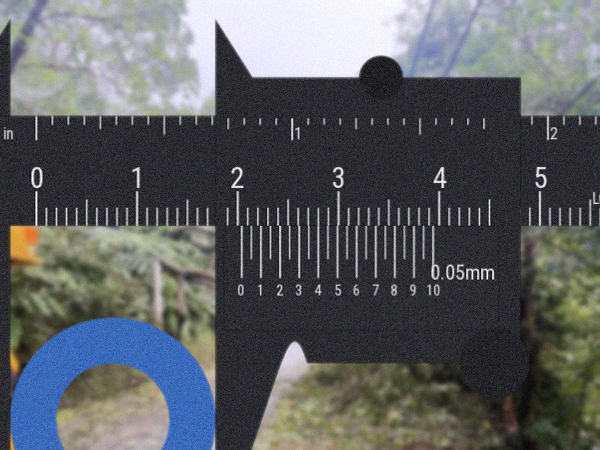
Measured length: 20.4 mm
